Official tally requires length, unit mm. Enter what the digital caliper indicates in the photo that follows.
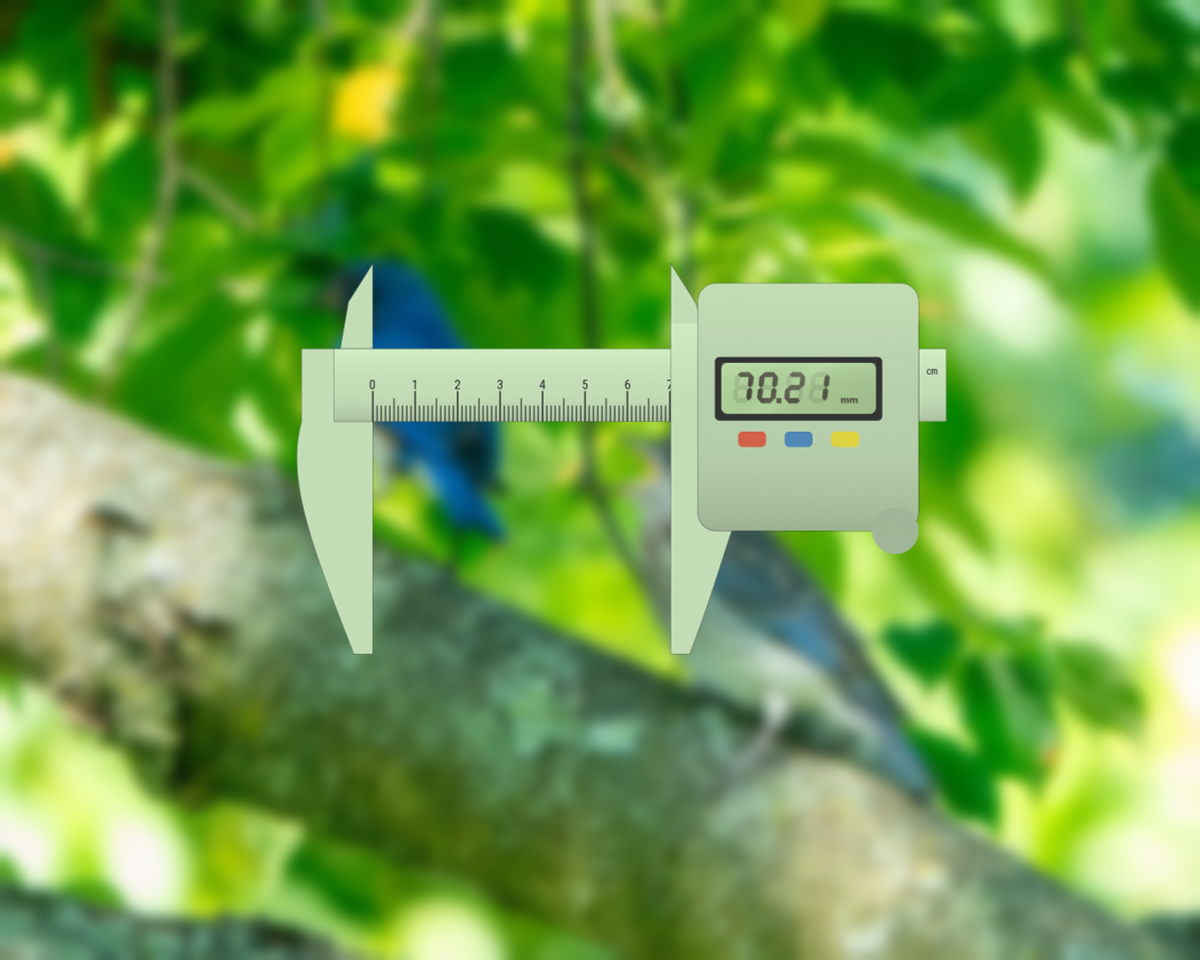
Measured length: 70.21 mm
